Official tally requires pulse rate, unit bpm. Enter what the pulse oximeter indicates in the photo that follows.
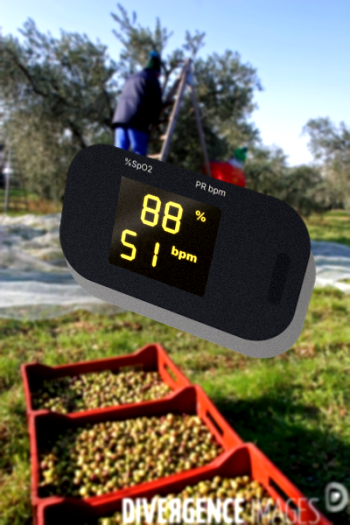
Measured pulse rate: 51 bpm
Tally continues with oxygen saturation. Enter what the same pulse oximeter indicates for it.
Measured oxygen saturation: 88 %
